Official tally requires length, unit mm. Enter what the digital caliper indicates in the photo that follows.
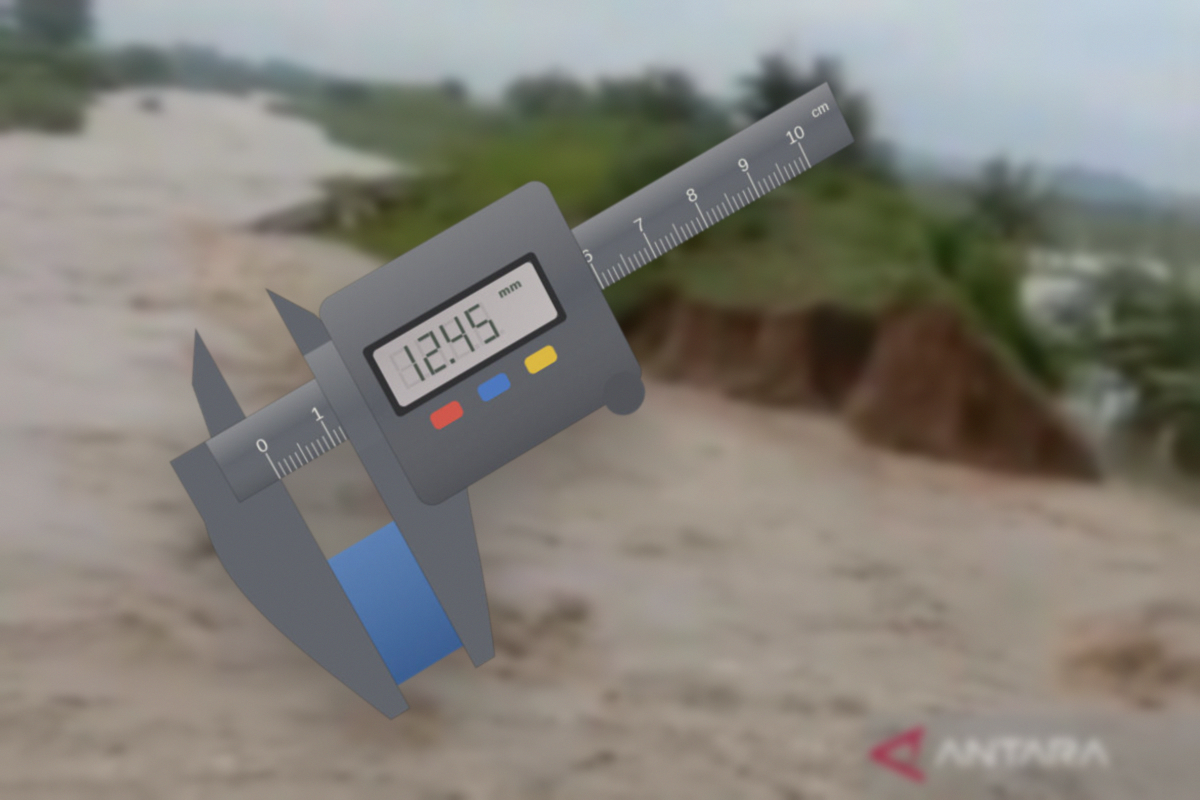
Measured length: 12.45 mm
